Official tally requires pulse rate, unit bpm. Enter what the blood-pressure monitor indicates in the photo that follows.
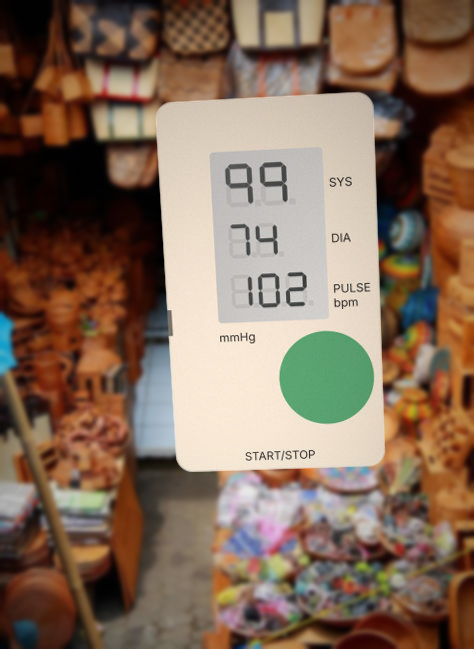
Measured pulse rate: 102 bpm
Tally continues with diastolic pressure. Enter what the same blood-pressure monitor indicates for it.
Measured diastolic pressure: 74 mmHg
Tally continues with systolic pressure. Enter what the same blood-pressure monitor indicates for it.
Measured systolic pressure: 99 mmHg
